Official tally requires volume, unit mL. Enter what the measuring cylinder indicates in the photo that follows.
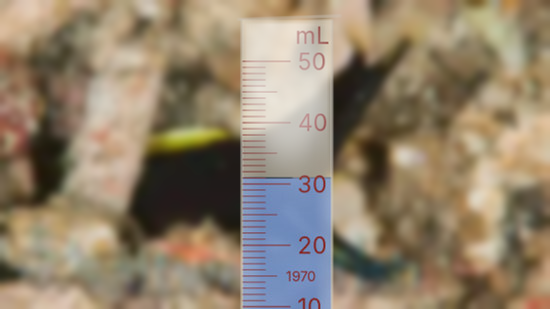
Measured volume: 31 mL
